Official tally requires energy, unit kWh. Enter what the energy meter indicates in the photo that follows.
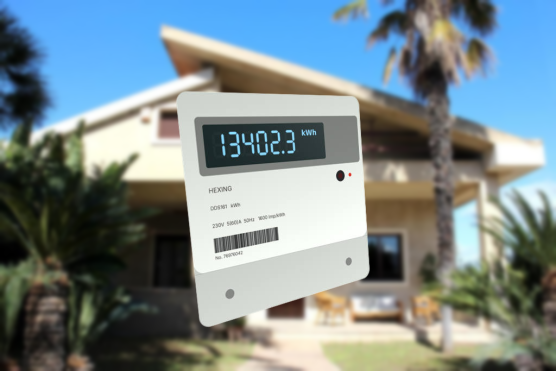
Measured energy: 13402.3 kWh
